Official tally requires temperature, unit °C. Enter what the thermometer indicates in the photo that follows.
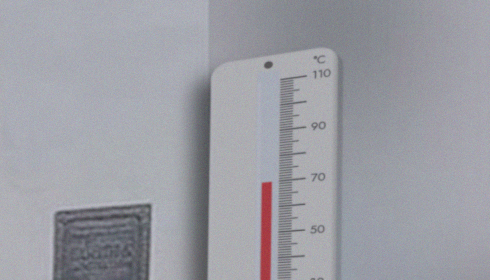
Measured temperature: 70 °C
